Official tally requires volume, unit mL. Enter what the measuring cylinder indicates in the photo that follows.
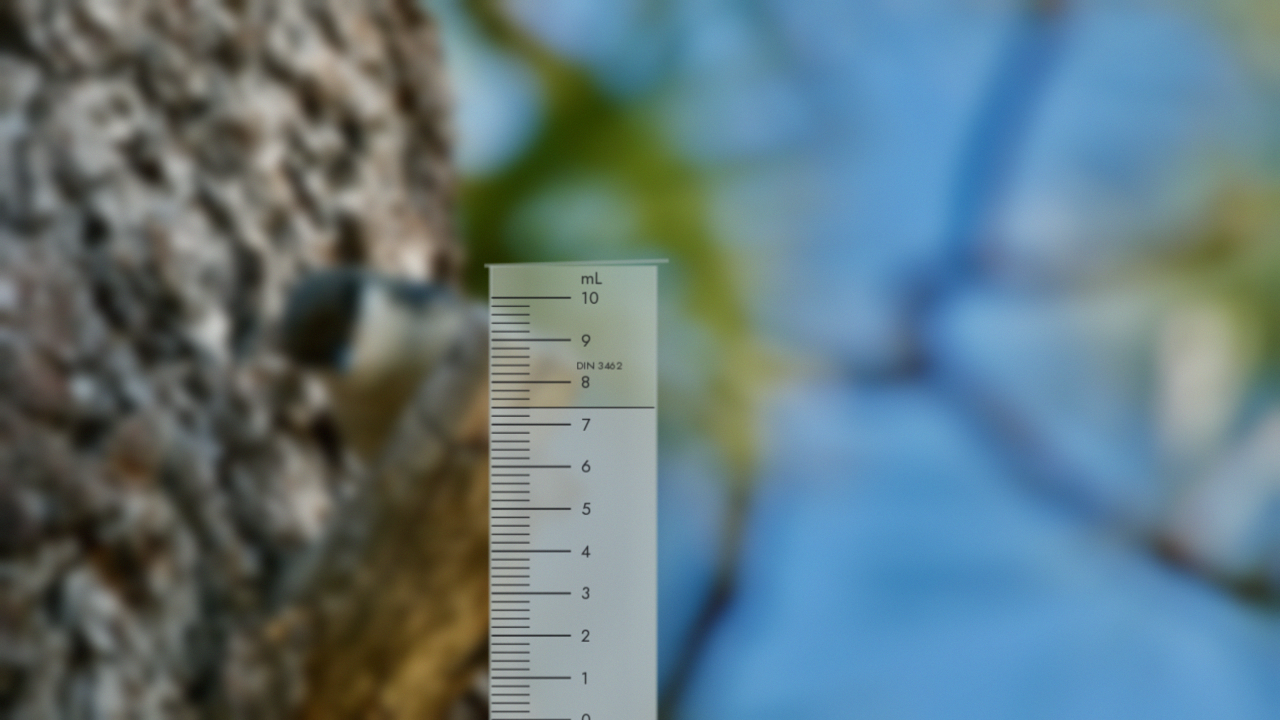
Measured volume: 7.4 mL
